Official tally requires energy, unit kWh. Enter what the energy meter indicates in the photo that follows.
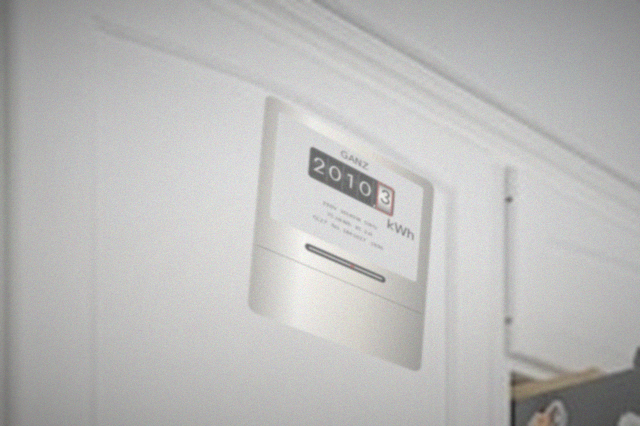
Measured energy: 2010.3 kWh
